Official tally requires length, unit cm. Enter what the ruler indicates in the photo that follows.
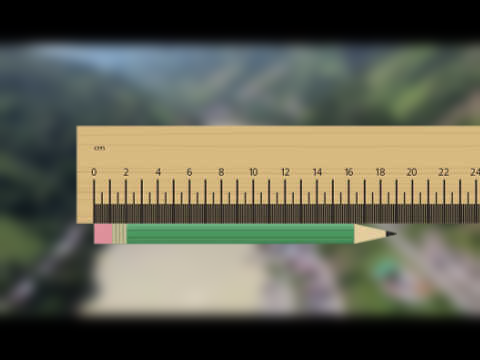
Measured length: 19 cm
